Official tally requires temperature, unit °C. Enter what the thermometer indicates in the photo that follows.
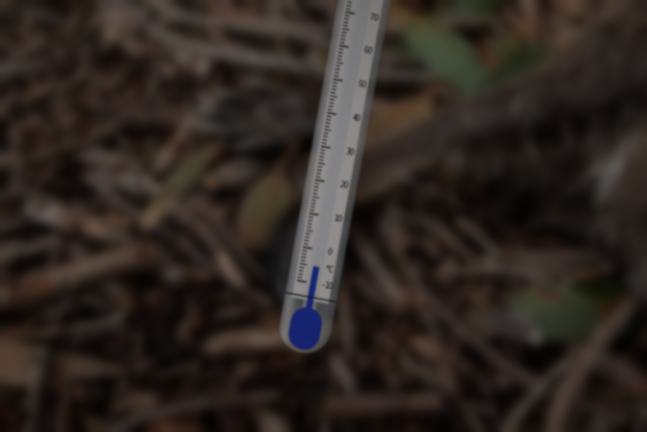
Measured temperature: -5 °C
